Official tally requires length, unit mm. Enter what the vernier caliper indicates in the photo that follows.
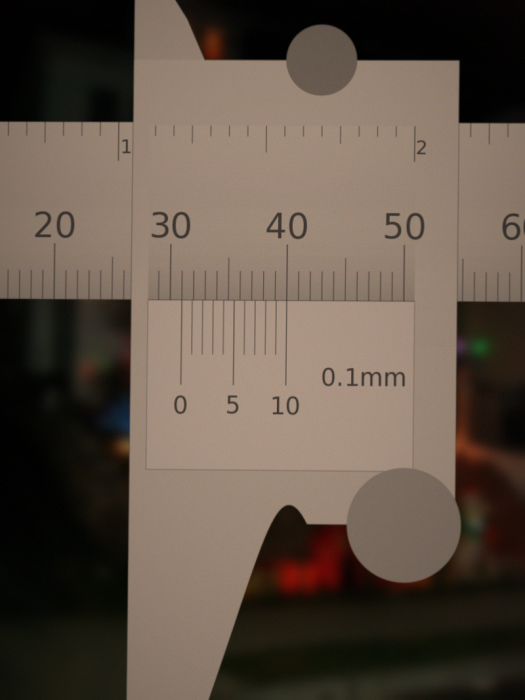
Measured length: 31.0 mm
